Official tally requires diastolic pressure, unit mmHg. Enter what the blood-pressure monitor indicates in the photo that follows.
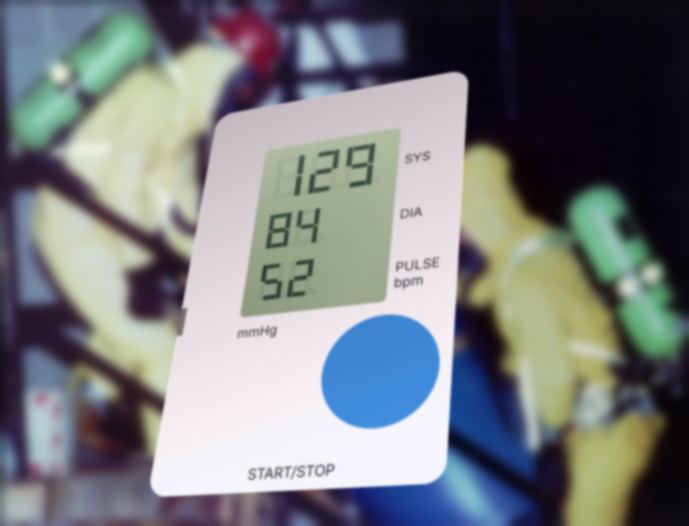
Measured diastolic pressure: 84 mmHg
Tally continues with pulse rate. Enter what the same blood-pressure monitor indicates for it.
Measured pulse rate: 52 bpm
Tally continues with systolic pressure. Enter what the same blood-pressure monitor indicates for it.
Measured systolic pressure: 129 mmHg
